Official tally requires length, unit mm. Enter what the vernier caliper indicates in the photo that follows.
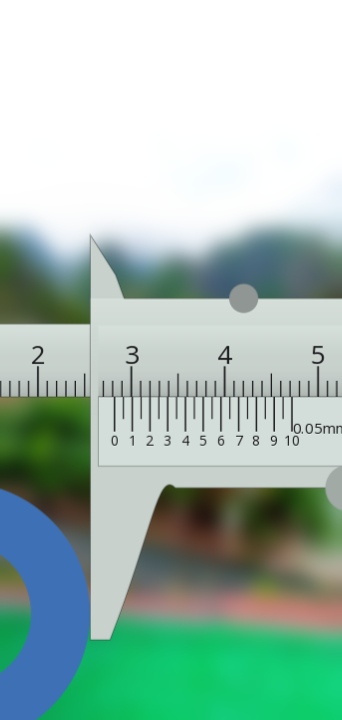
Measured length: 28.2 mm
